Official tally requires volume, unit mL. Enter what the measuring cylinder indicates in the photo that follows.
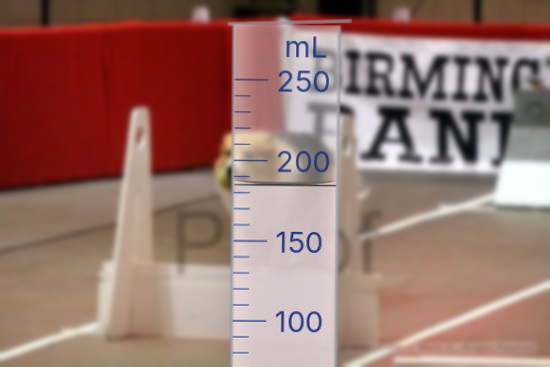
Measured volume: 185 mL
